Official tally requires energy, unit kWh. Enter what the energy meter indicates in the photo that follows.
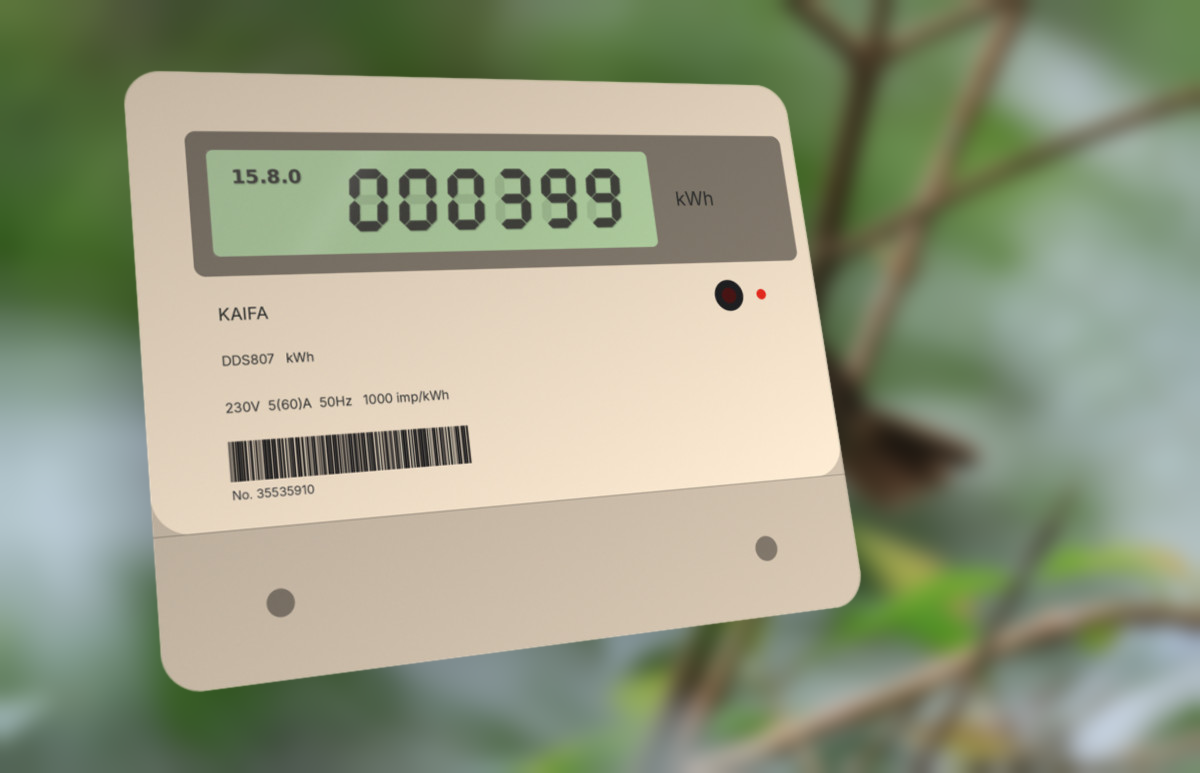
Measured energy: 399 kWh
